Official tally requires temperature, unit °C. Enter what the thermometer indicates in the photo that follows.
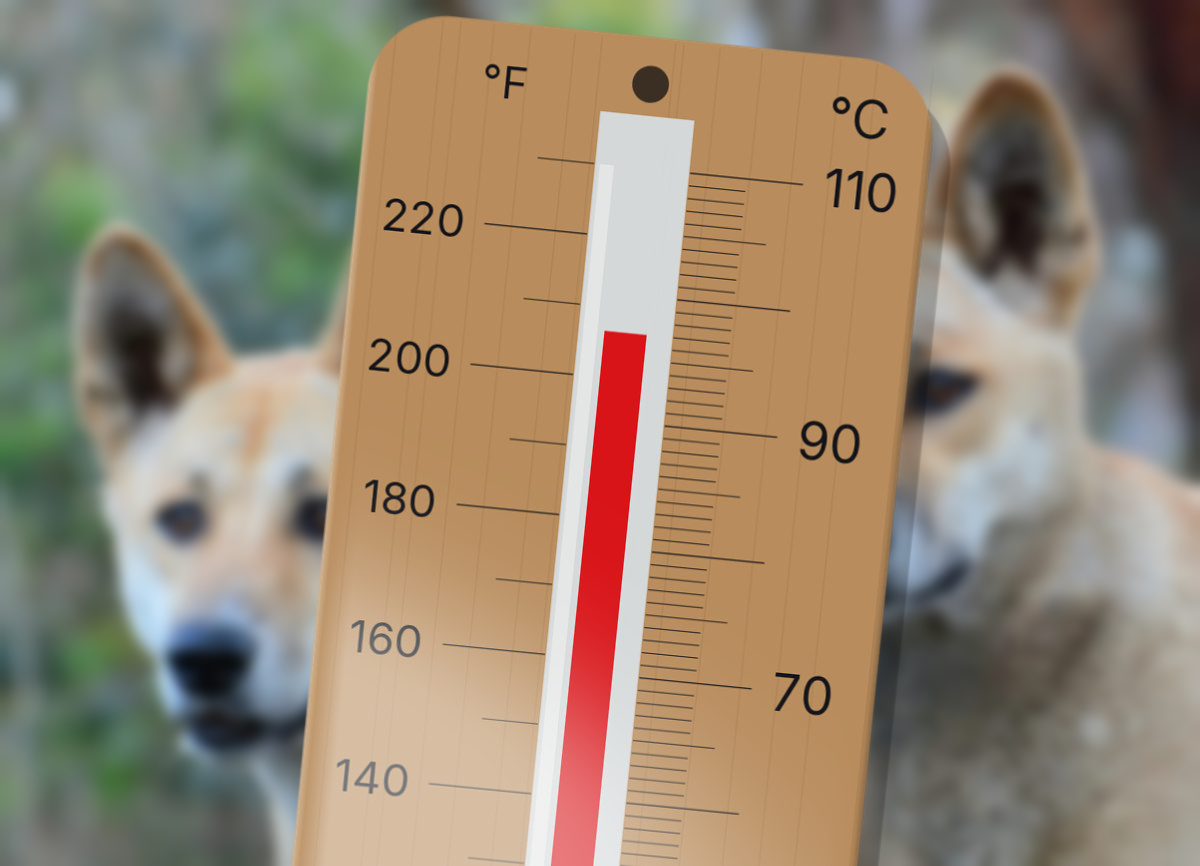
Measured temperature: 97 °C
